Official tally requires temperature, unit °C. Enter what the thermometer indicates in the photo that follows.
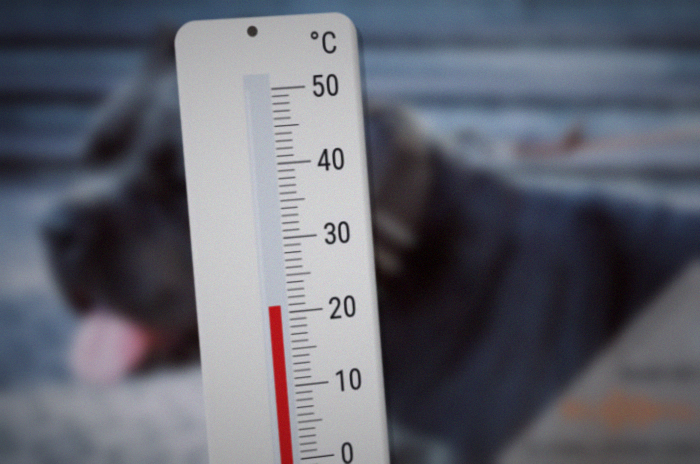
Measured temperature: 21 °C
